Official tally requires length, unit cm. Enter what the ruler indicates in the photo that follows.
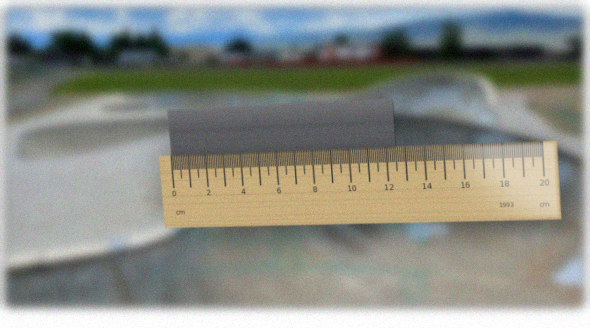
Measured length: 12.5 cm
